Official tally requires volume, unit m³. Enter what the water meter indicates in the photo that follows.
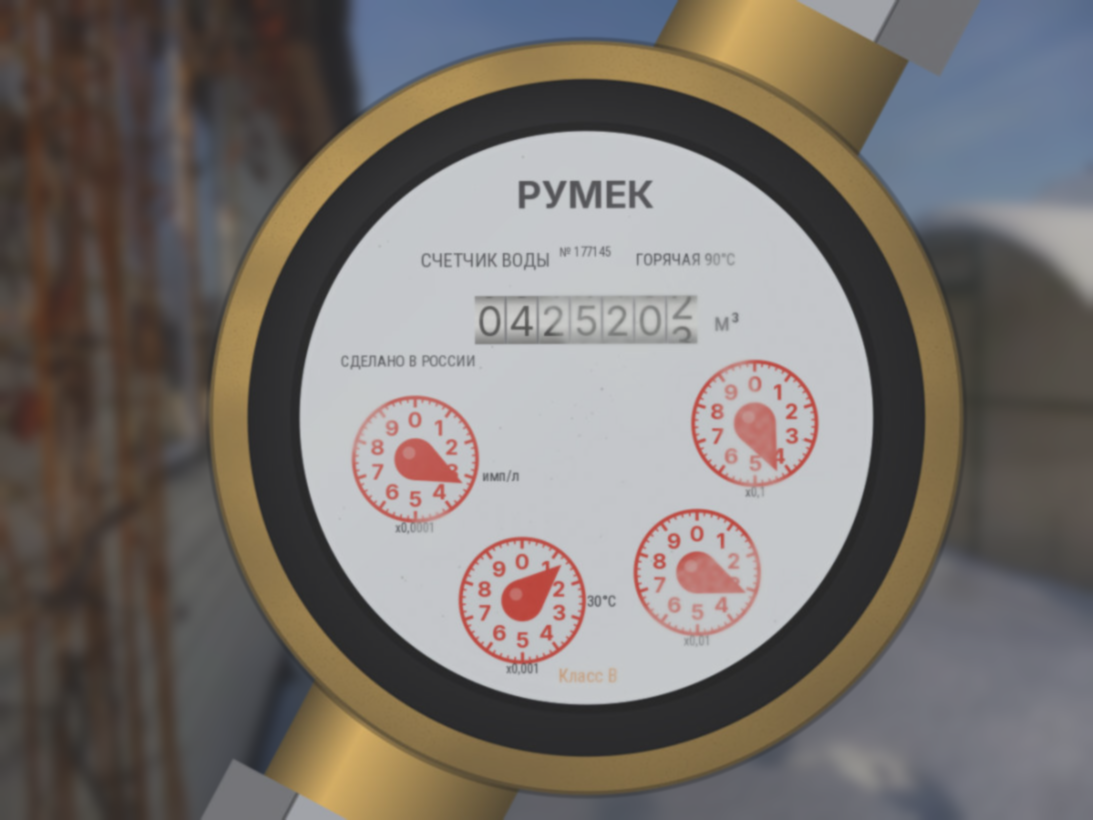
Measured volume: 425202.4313 m³
